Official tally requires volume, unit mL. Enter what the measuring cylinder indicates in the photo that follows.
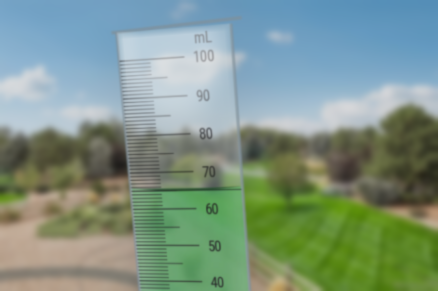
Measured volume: 65 mL
